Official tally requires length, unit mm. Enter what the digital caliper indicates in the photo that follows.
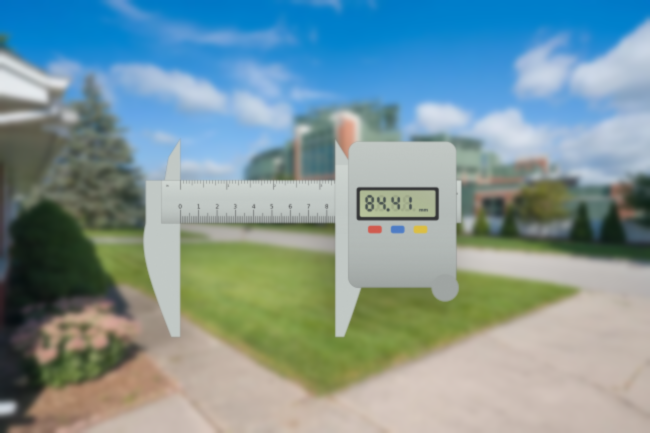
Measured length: 84.41 mm
